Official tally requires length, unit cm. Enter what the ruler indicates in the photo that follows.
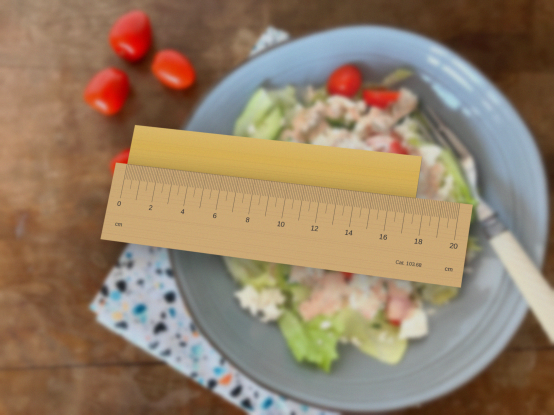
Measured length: 17.5 cm
